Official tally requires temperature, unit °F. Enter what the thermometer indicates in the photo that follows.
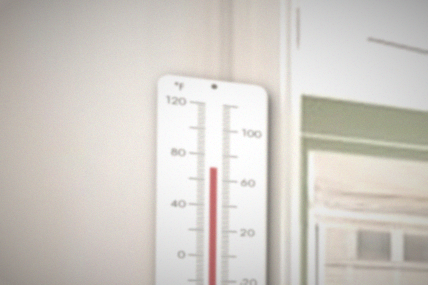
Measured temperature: 70 °F
